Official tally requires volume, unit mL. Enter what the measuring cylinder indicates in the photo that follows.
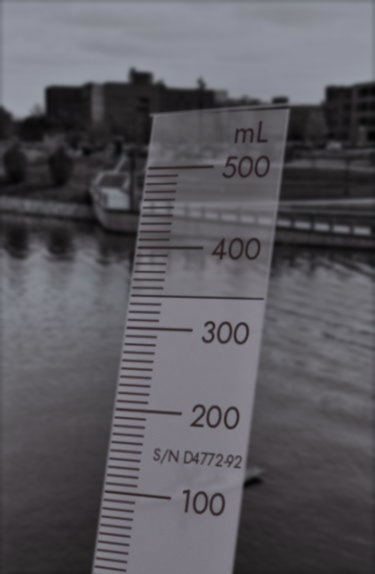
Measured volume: 340 mL
